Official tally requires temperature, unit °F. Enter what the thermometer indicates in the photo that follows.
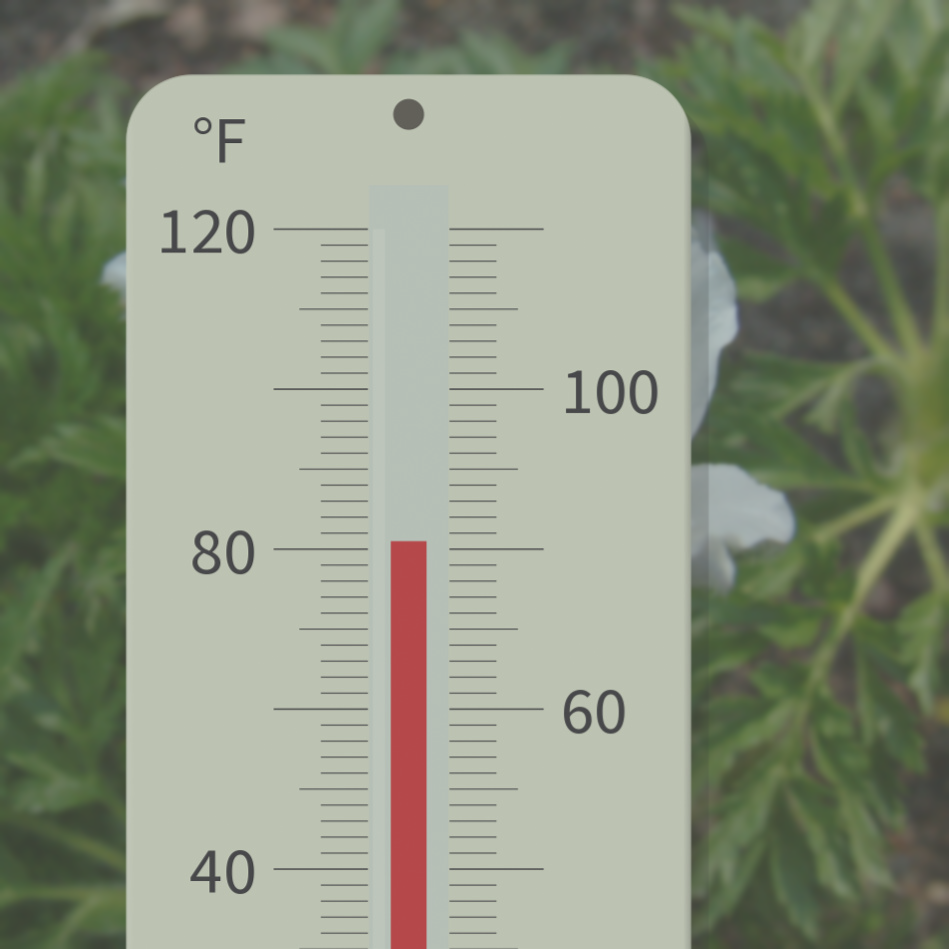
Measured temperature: 81 °F
